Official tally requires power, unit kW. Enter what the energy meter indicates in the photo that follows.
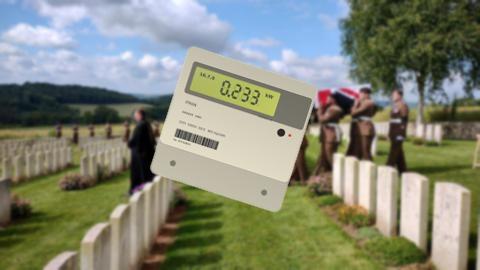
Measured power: 0.233 kW
